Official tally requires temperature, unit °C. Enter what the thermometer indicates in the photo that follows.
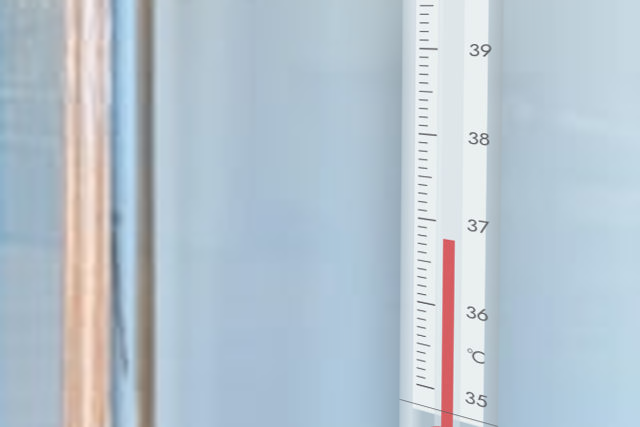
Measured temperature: 36.8 °C
